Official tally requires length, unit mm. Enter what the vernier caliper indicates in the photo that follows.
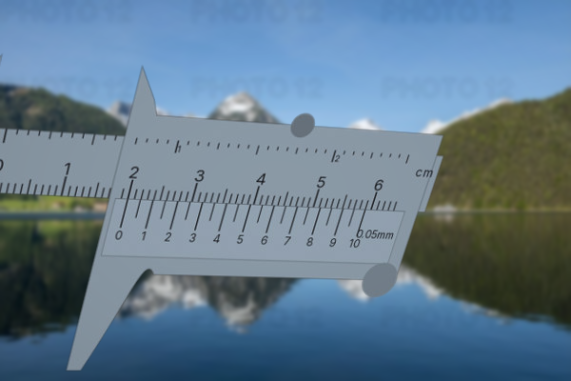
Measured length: 20.0 mm
